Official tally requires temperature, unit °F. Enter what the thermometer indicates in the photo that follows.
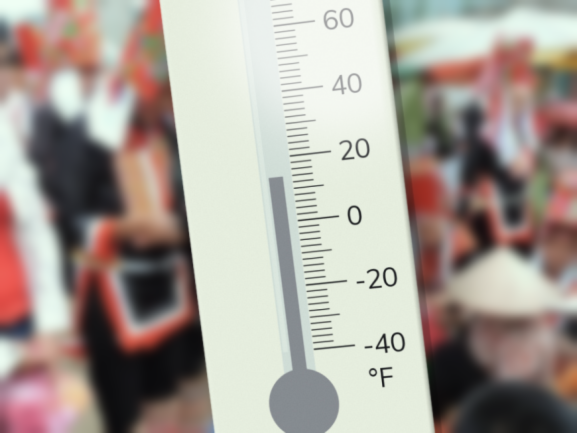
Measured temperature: 14 °F
